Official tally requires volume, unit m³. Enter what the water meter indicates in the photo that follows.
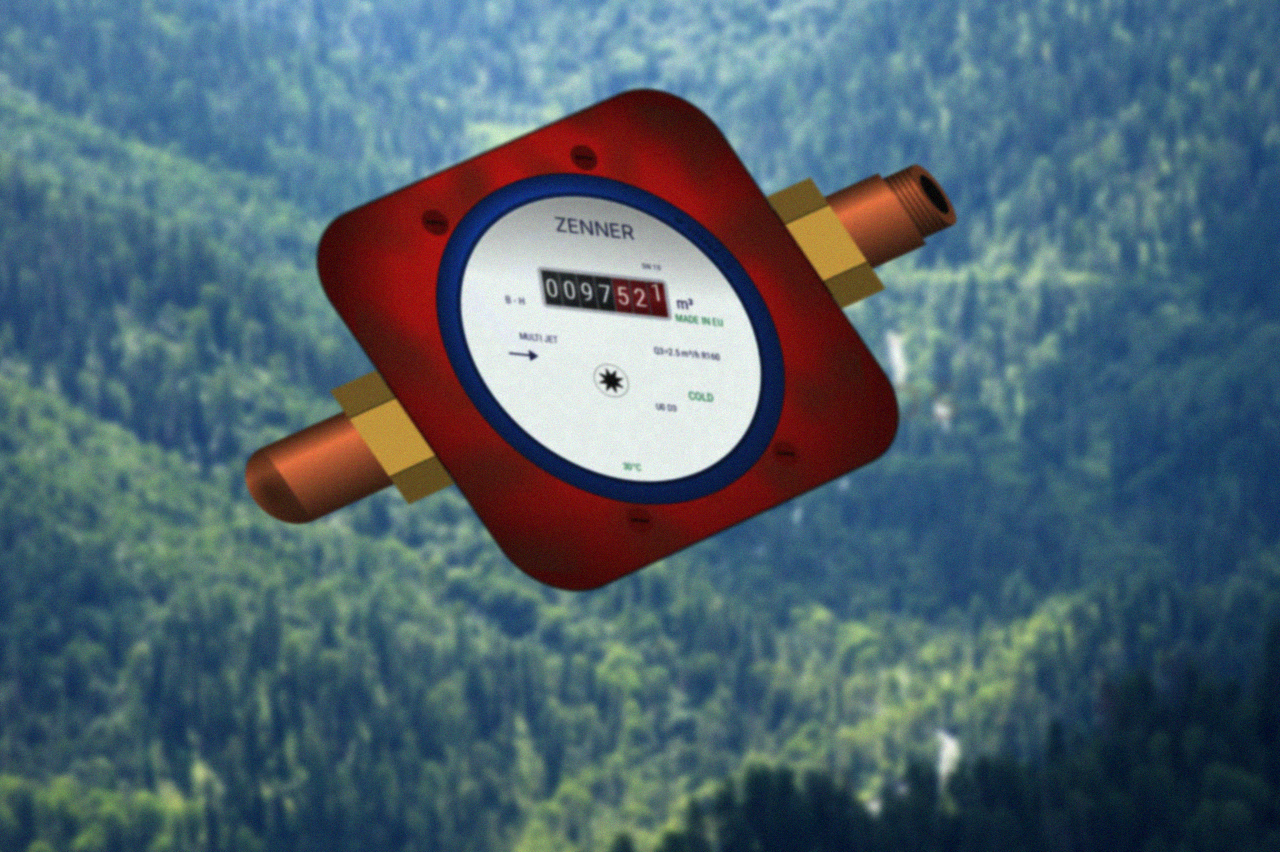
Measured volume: 97.521 m³
